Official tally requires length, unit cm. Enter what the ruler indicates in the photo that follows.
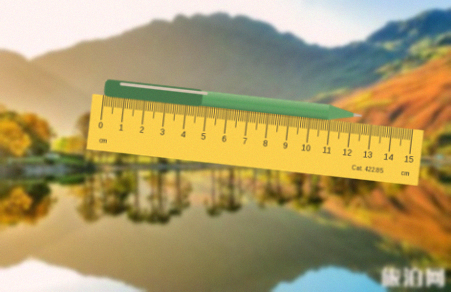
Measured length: 12.5 cm
